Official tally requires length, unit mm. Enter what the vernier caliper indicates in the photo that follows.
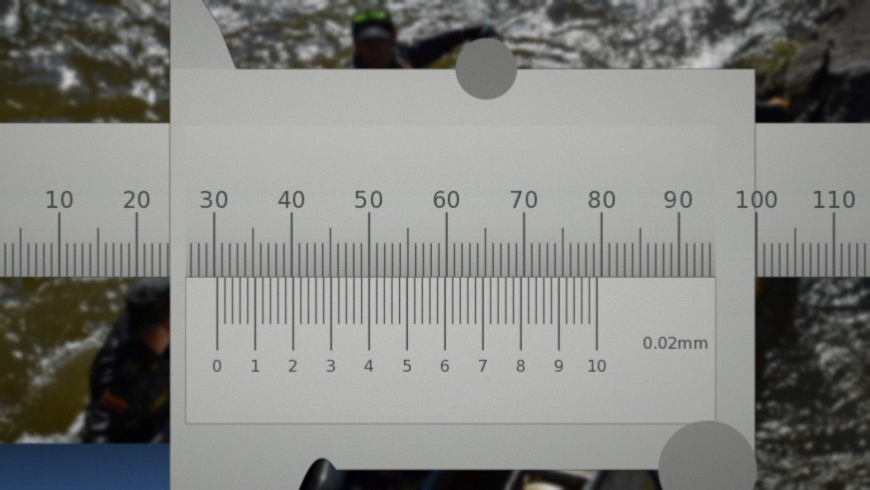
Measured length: 30.4 mm
